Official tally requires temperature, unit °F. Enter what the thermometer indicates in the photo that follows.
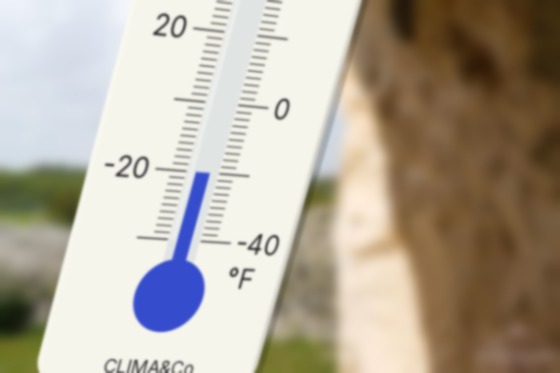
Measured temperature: -20 °F
